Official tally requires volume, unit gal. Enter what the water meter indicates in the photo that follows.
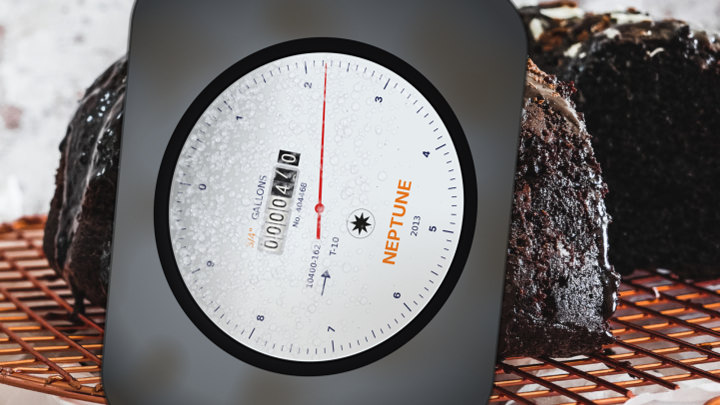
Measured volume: 472.2 gal
